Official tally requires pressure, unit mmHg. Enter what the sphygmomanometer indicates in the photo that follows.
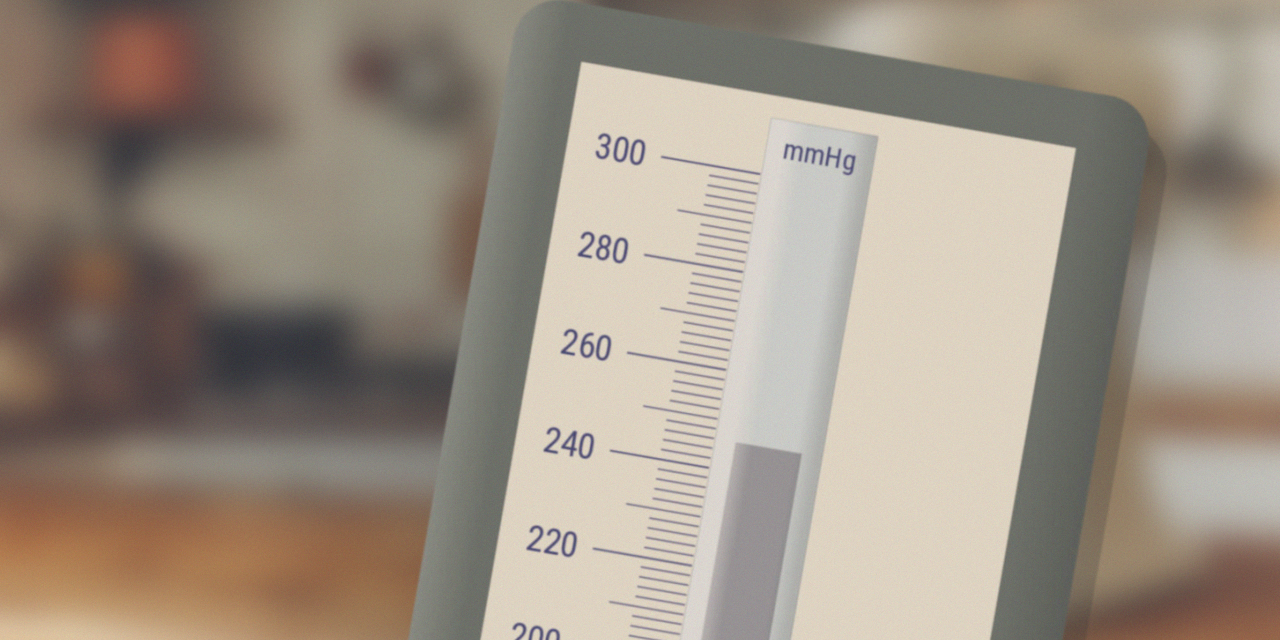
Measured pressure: 246 mmHg
